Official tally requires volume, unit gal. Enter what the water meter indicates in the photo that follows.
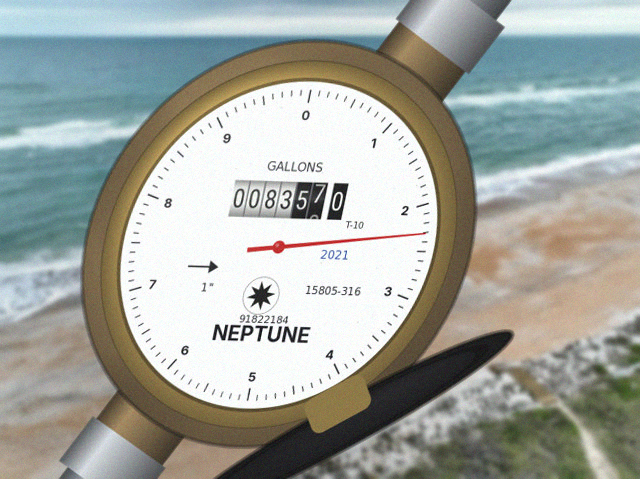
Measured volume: 83572.3 gal
